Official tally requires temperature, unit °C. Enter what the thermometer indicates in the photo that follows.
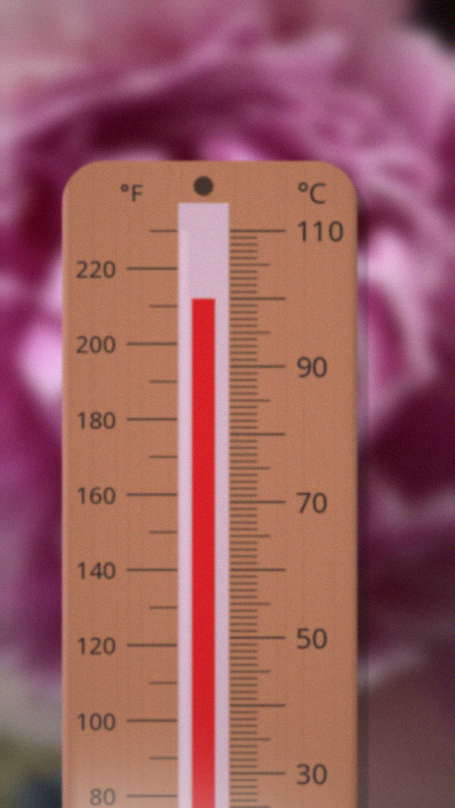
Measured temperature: 100 °C
